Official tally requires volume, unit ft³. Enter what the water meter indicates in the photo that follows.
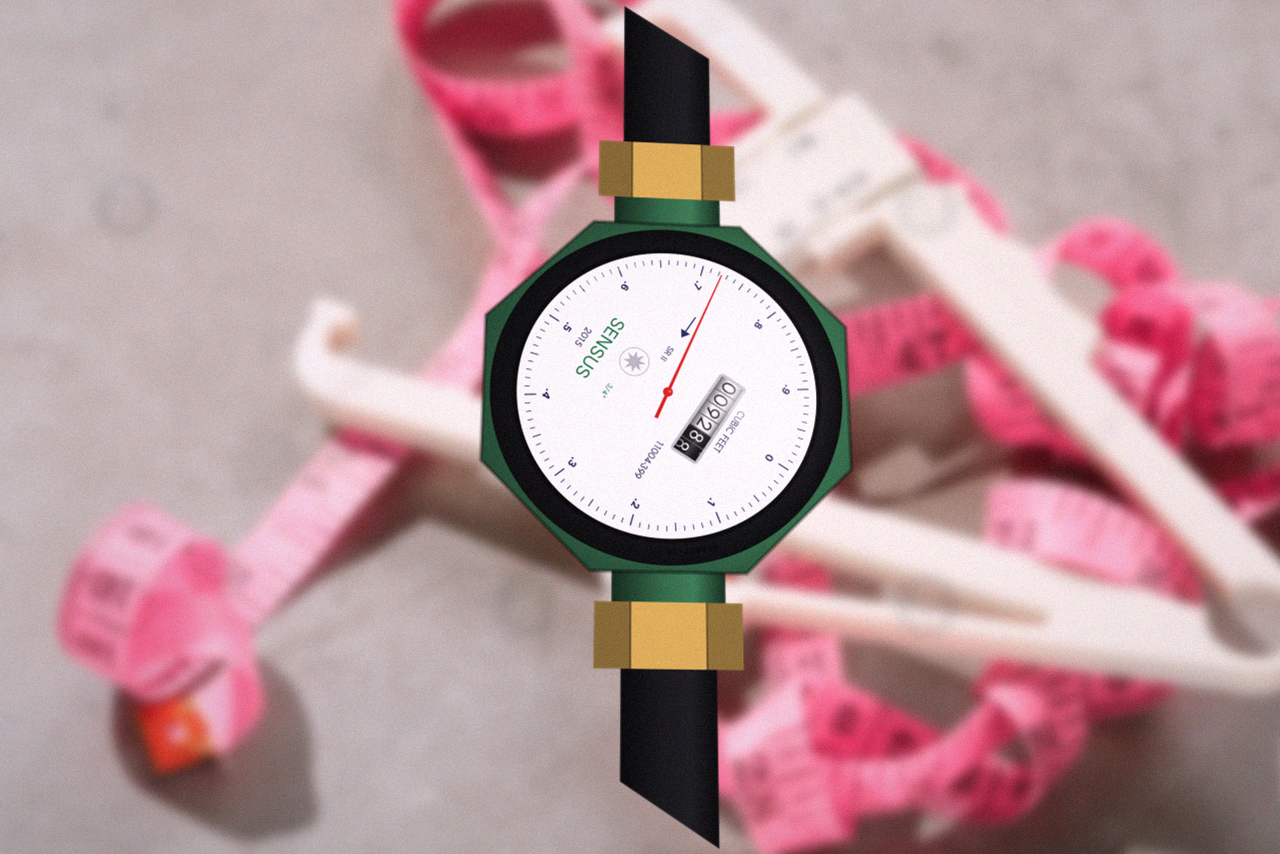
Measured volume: 9287.72 ft³
